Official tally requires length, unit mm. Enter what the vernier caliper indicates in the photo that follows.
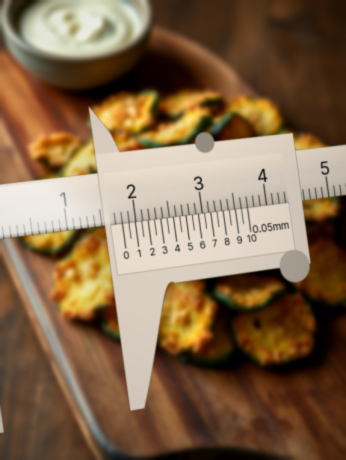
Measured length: 18.0 mm
